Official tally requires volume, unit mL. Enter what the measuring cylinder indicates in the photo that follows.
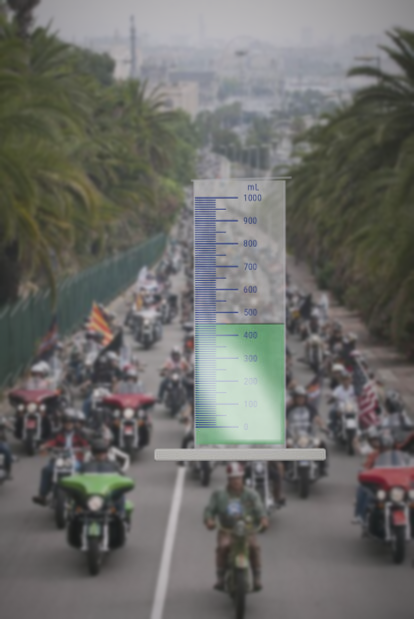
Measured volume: 450 mL
